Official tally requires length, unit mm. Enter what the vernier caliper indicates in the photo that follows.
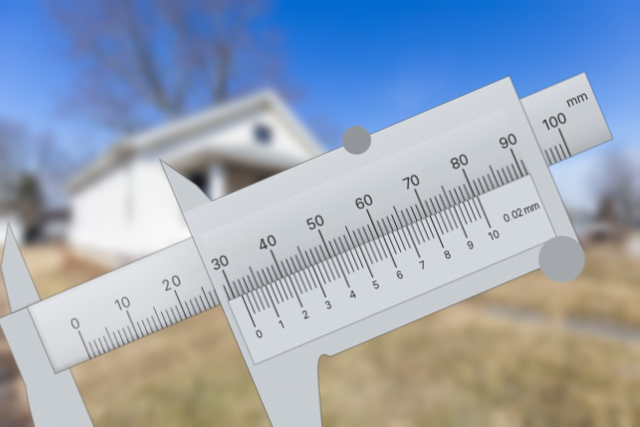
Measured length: 31.5 mm
